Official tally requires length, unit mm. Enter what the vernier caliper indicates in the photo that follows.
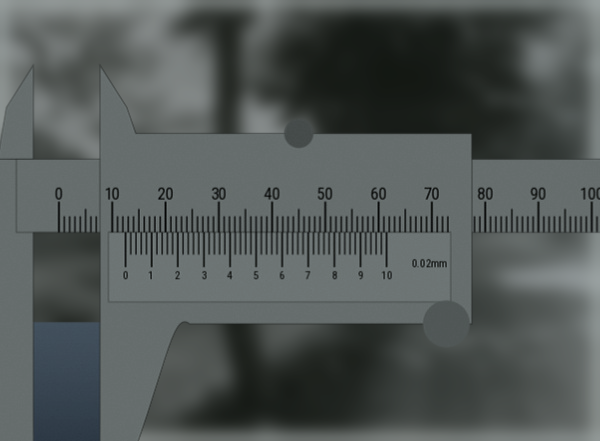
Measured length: 12.5 mm
